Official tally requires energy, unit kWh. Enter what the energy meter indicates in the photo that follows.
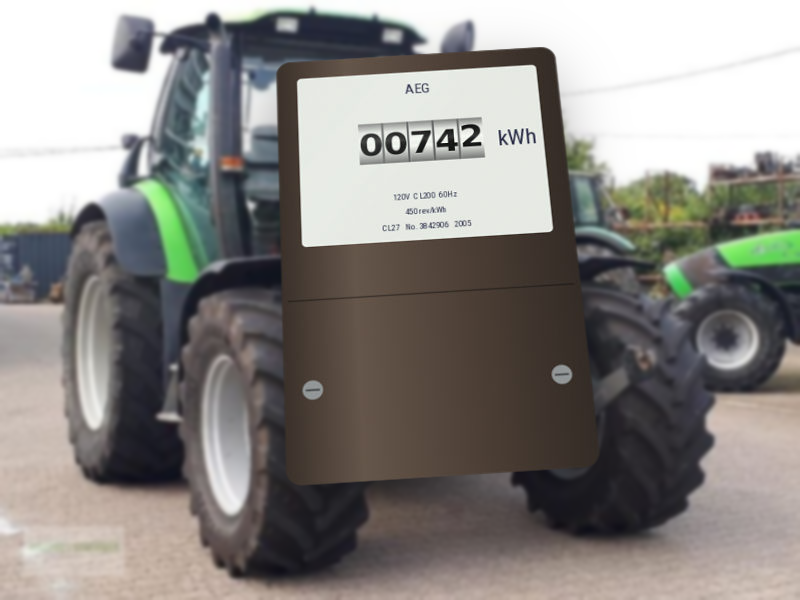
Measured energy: 742 kWh
